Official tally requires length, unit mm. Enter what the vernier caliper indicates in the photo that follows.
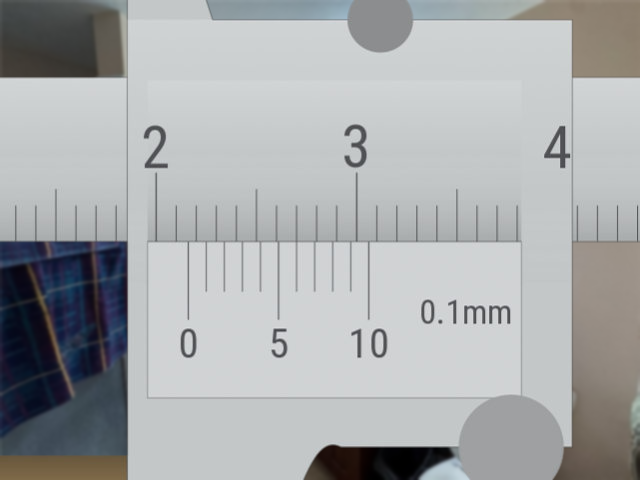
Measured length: 21.6 mm
